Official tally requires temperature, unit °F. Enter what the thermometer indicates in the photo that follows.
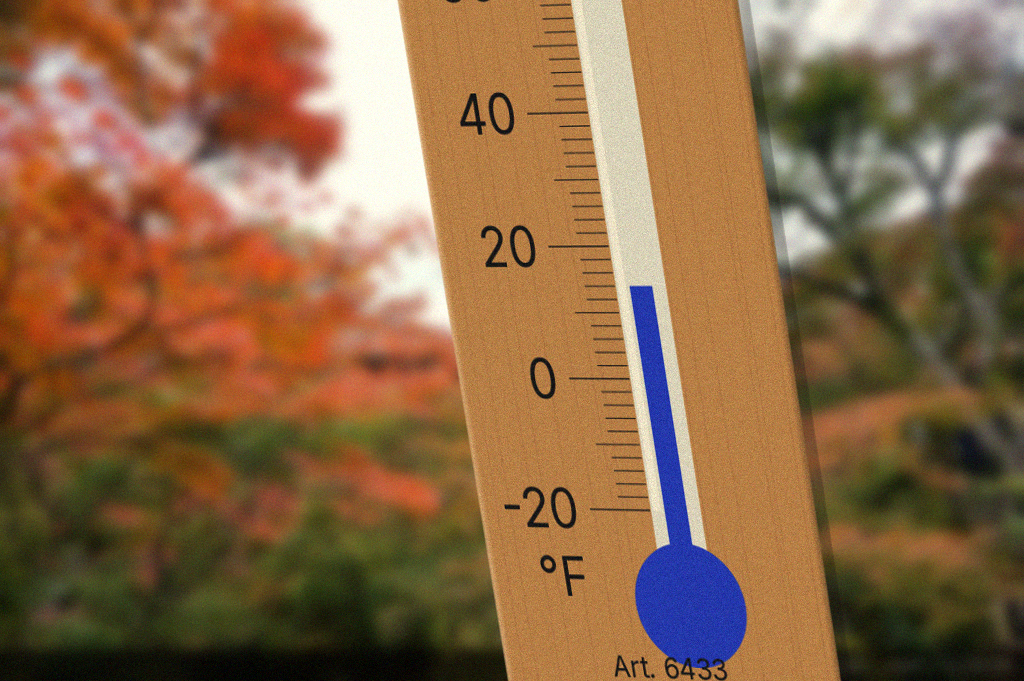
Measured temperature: 14 °F
